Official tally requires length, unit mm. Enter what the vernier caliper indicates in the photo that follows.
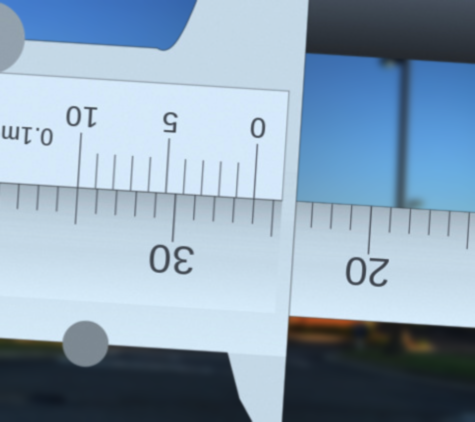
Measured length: 26.0 mm
